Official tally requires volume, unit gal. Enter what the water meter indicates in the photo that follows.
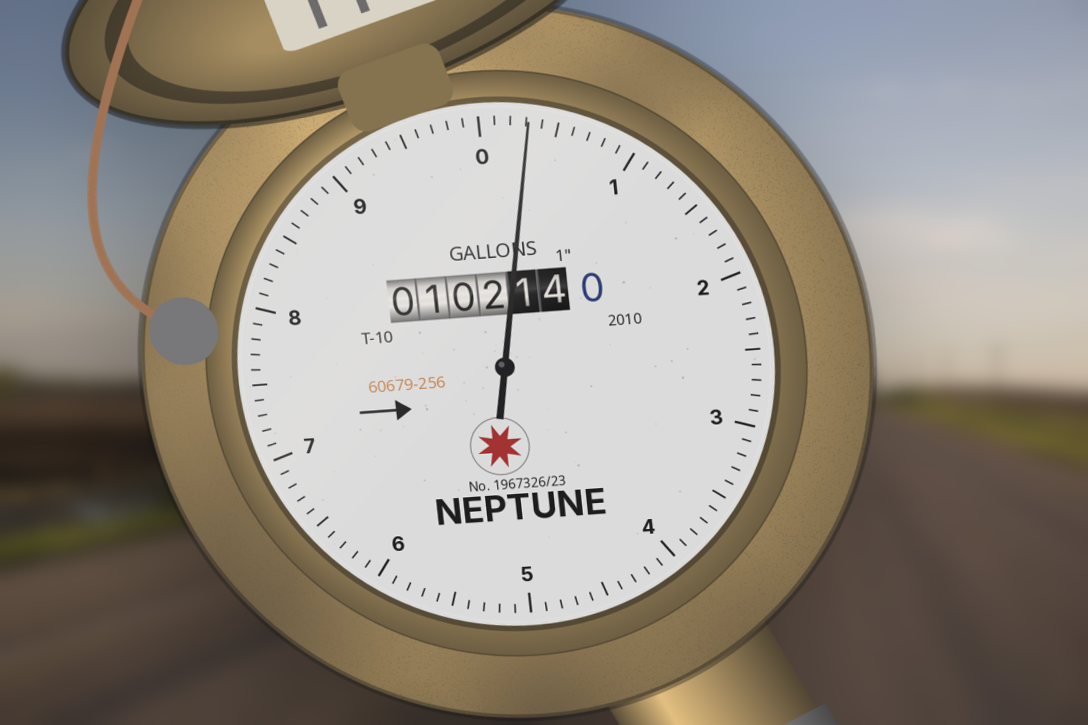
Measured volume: 102140.3 gal
